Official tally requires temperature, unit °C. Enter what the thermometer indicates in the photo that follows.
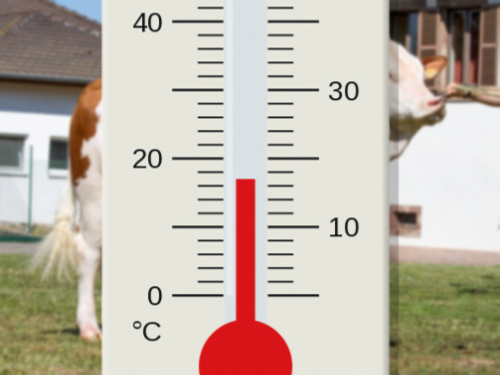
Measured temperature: 17 °C
